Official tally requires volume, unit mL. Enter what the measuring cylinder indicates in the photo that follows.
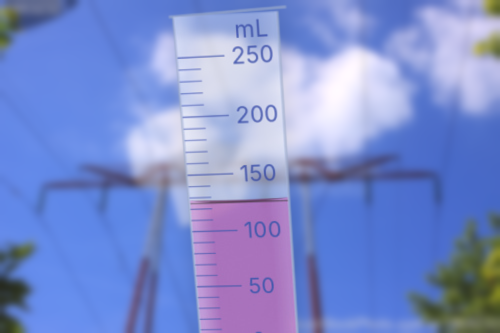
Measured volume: 125 mL
